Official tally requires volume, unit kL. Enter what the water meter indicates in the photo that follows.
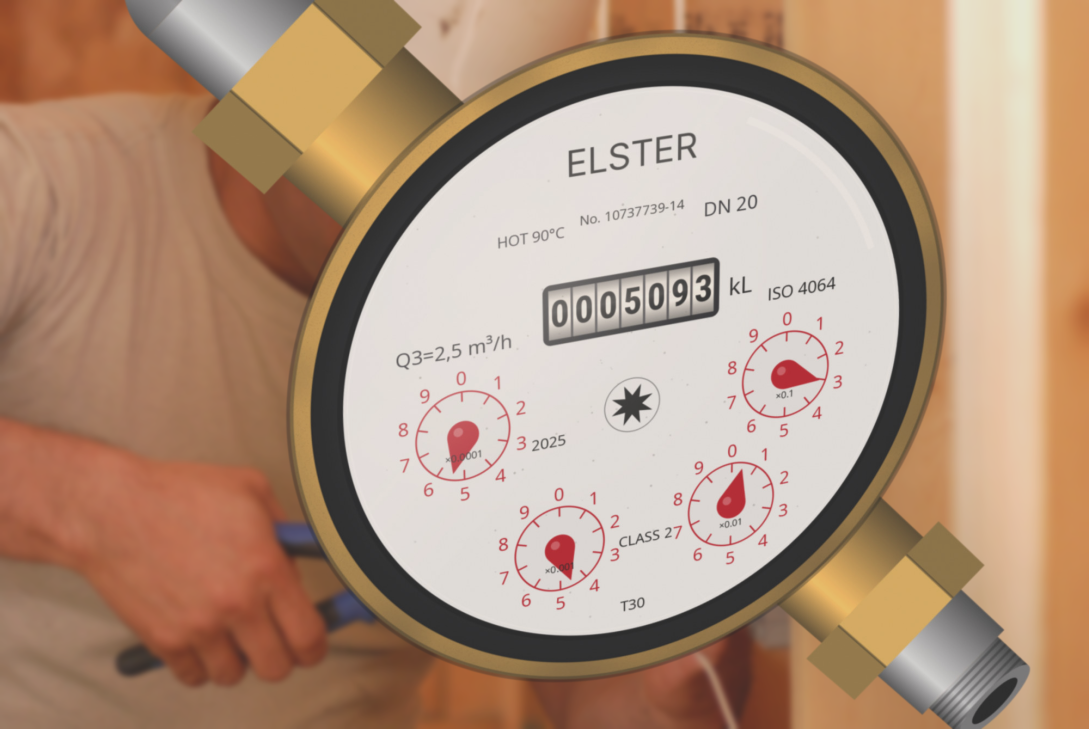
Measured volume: 5093.3045 kL
